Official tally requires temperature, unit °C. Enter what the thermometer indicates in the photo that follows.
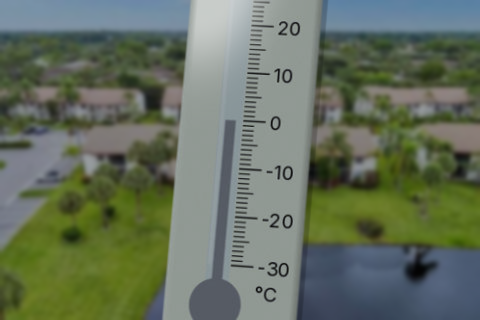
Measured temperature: 0 °C
